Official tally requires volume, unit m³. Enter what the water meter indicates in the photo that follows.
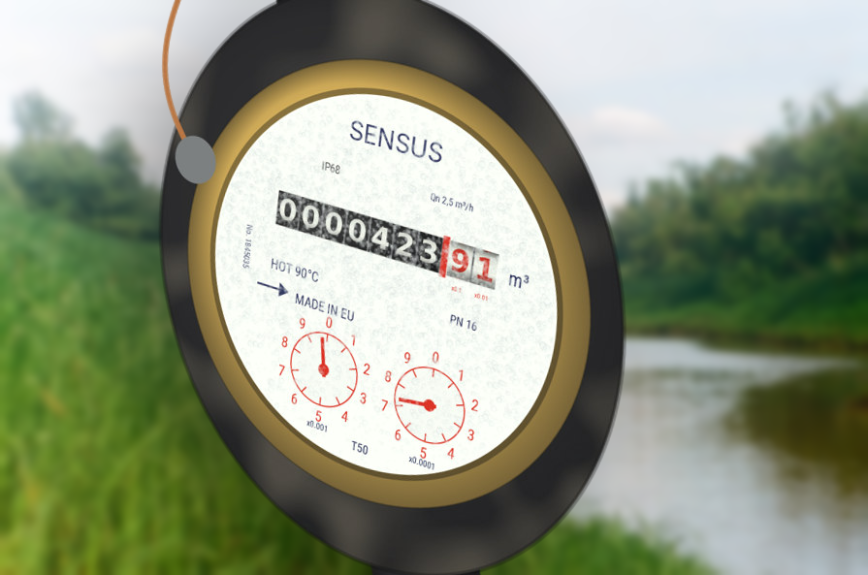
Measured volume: 423.9097 m³
